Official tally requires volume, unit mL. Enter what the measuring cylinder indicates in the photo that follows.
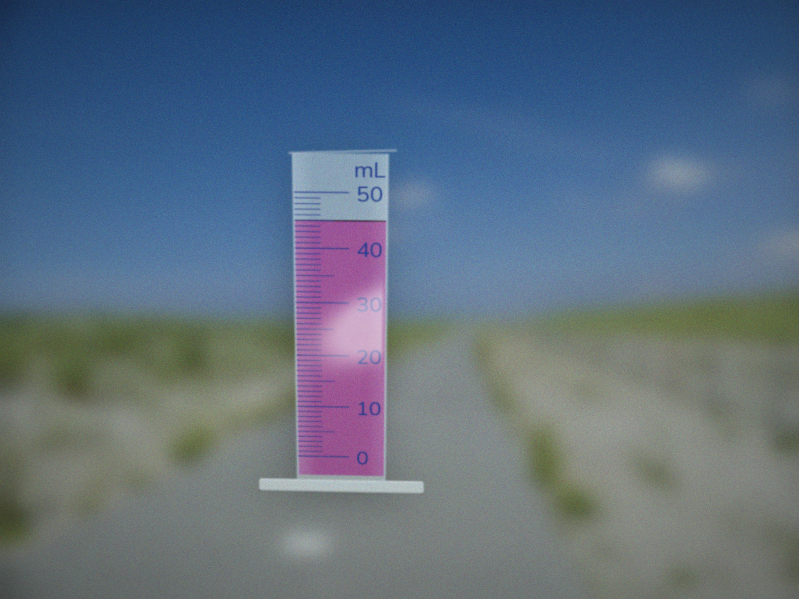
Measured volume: 45 mL
